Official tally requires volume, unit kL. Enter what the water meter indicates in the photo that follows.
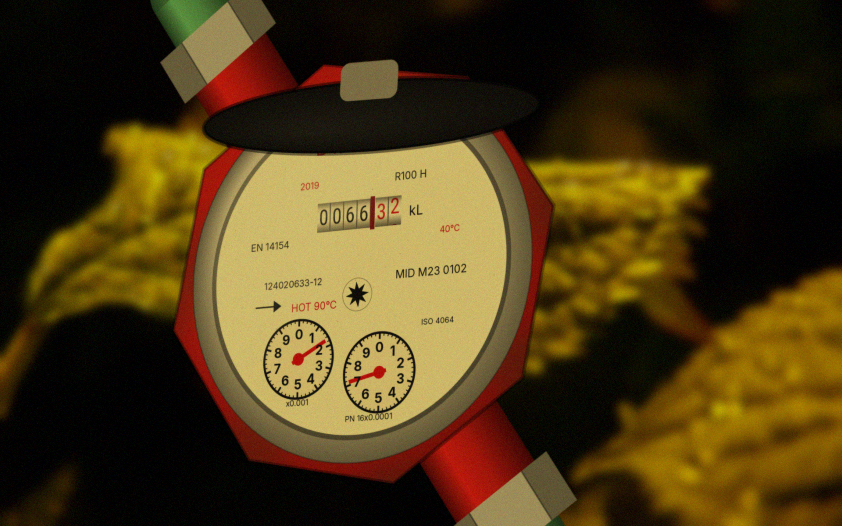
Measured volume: 66.3217 kL
